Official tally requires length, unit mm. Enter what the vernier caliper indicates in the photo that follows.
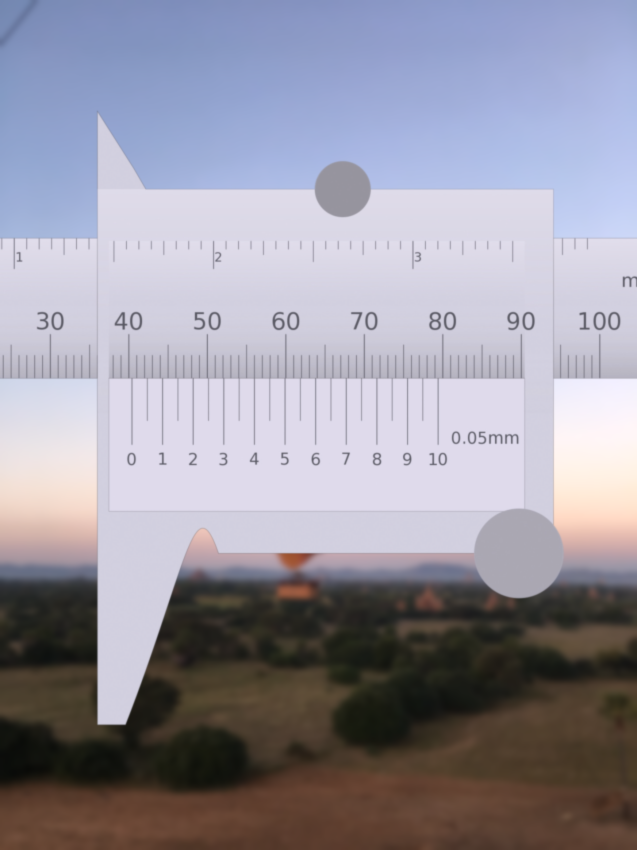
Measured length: 40.4 mm
